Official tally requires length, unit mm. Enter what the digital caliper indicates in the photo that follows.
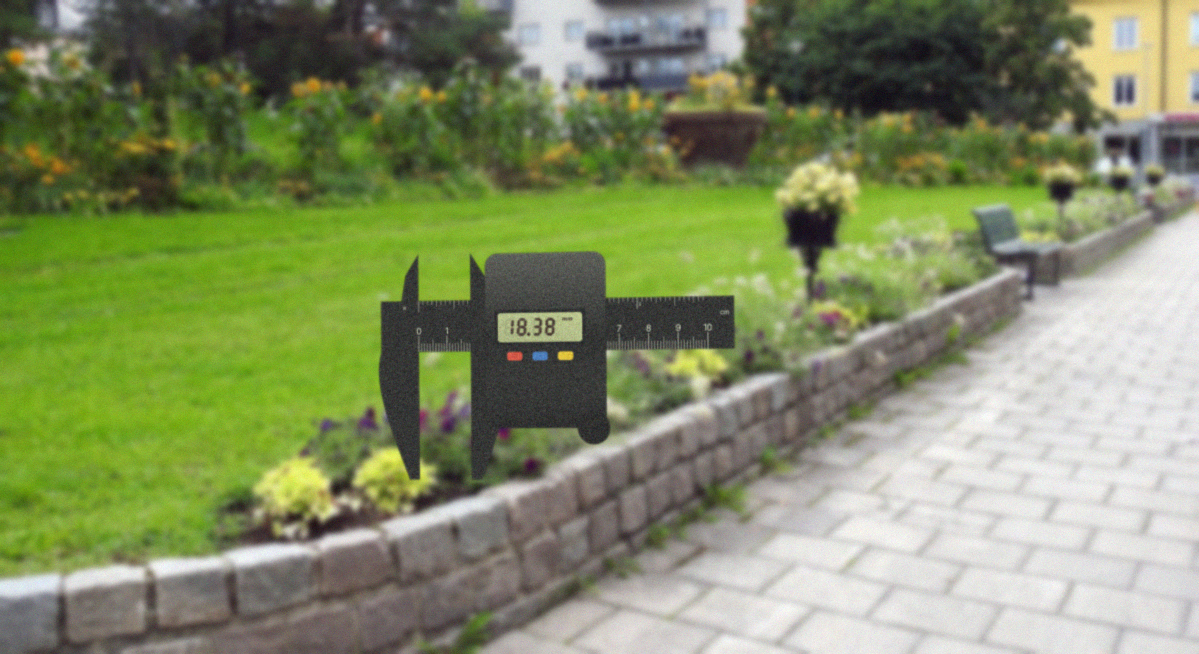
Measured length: 18.38 mm
